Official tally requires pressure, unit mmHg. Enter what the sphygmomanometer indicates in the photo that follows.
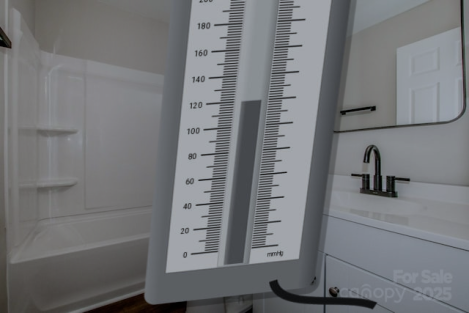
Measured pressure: 120 mmHg
